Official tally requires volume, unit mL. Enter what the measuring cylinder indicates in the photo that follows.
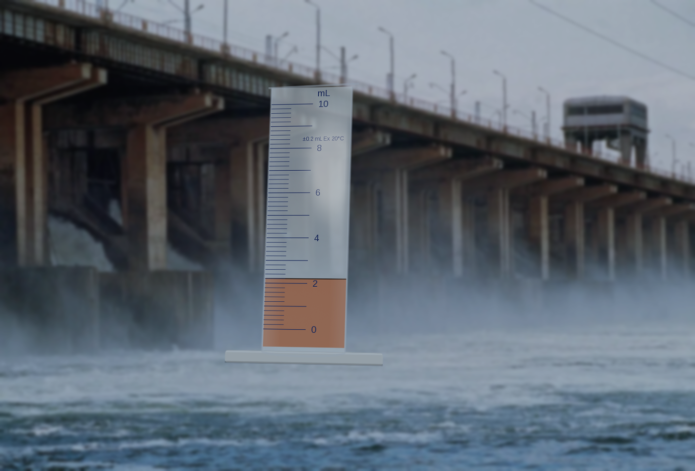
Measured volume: 2.2 mL
